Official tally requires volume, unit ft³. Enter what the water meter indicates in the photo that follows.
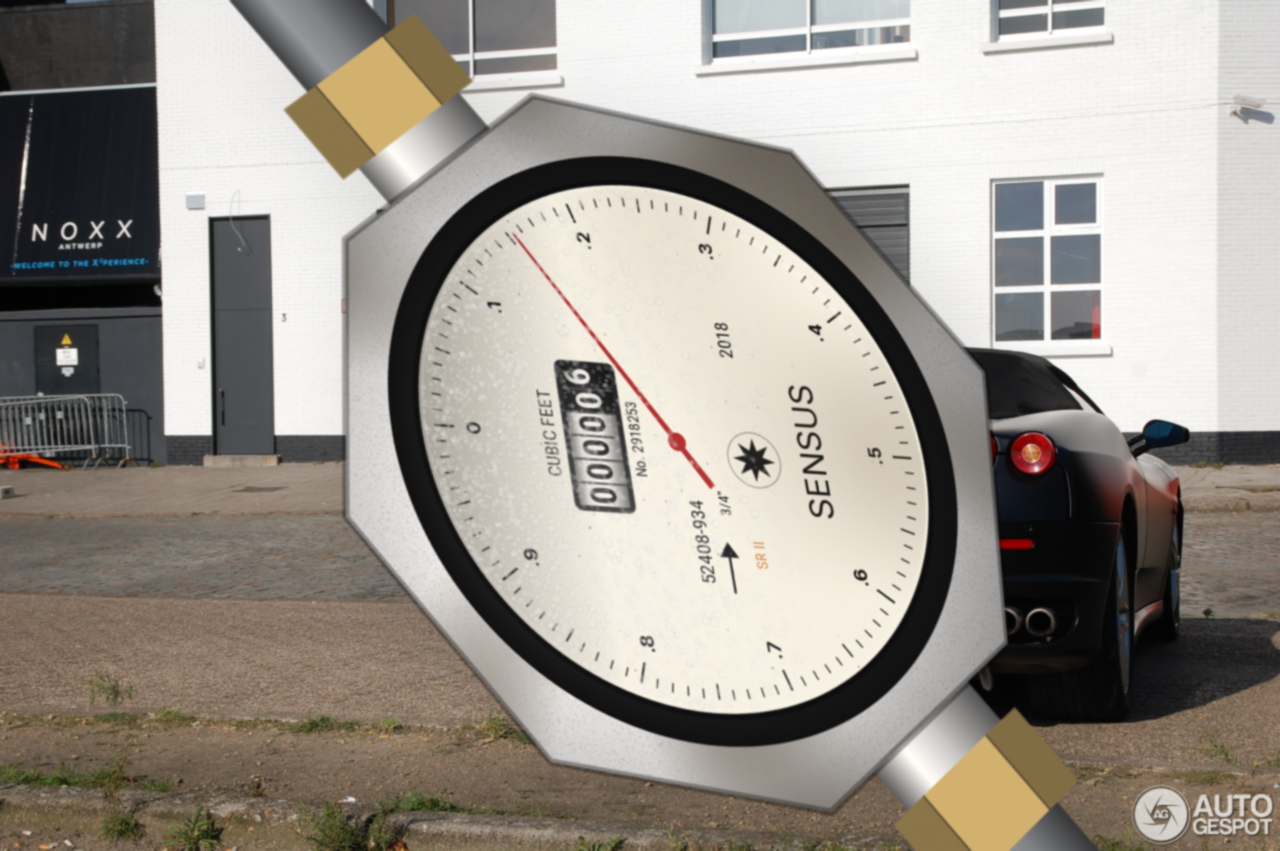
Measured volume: 6.15 ft³
